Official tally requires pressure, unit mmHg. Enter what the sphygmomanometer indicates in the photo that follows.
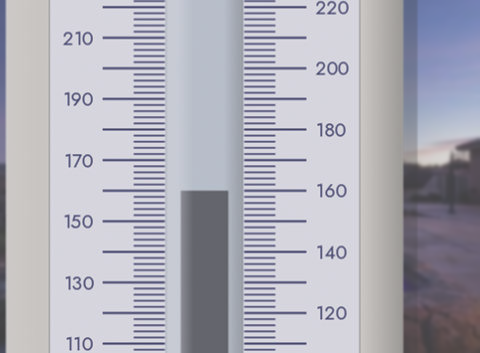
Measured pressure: 160 mmHg
